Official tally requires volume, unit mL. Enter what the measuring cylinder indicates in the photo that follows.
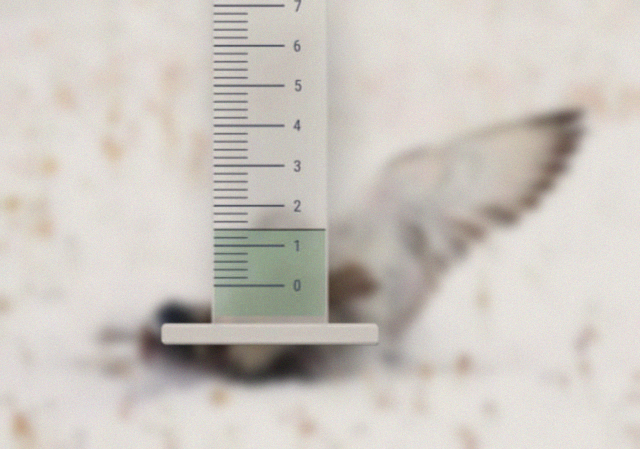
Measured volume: 1.4 mL
